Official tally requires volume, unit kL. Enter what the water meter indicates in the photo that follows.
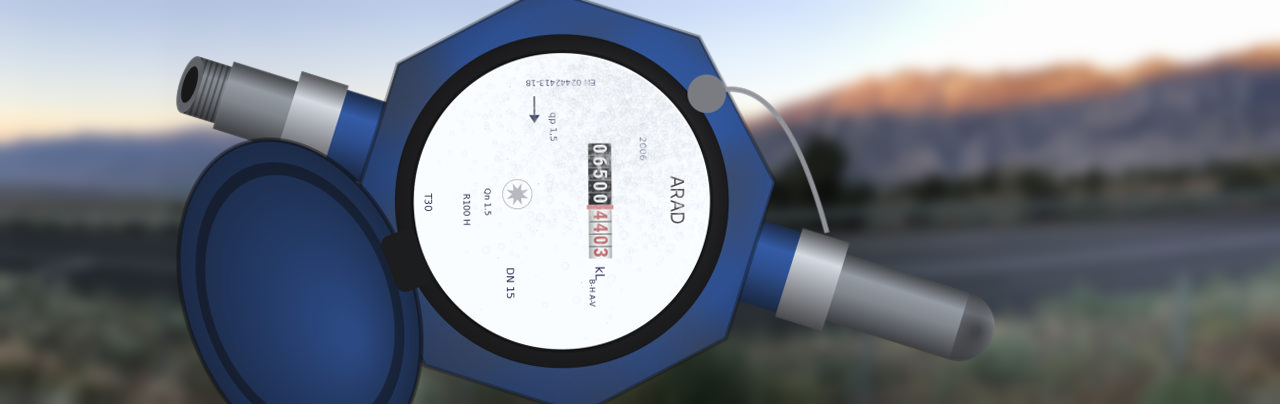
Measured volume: 6500.4403 kL
